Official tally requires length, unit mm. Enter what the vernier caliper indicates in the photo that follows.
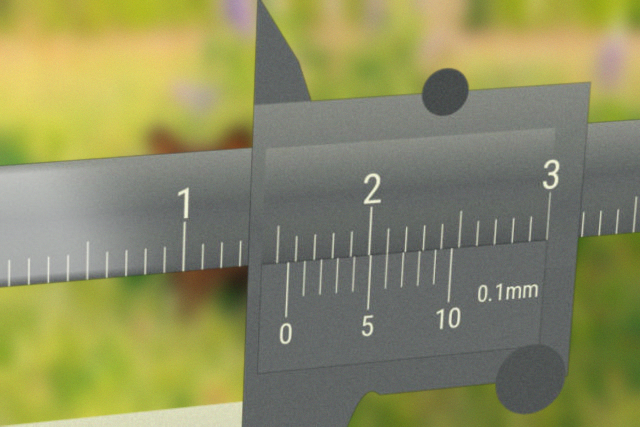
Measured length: 15.6 mm
